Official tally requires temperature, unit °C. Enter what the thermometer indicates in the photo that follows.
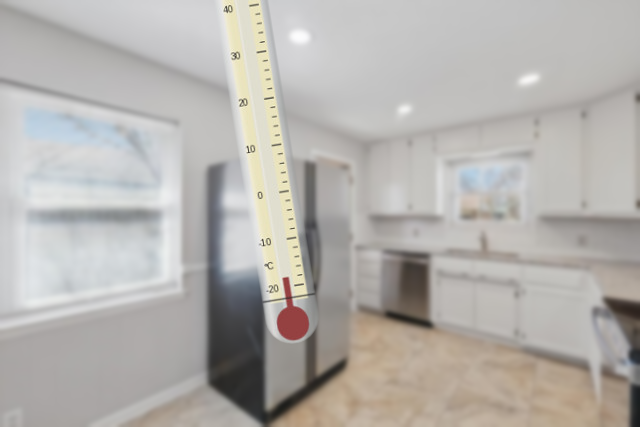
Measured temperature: -18 °C
